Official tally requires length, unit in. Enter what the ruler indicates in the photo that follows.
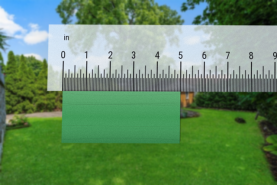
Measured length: 5 in
